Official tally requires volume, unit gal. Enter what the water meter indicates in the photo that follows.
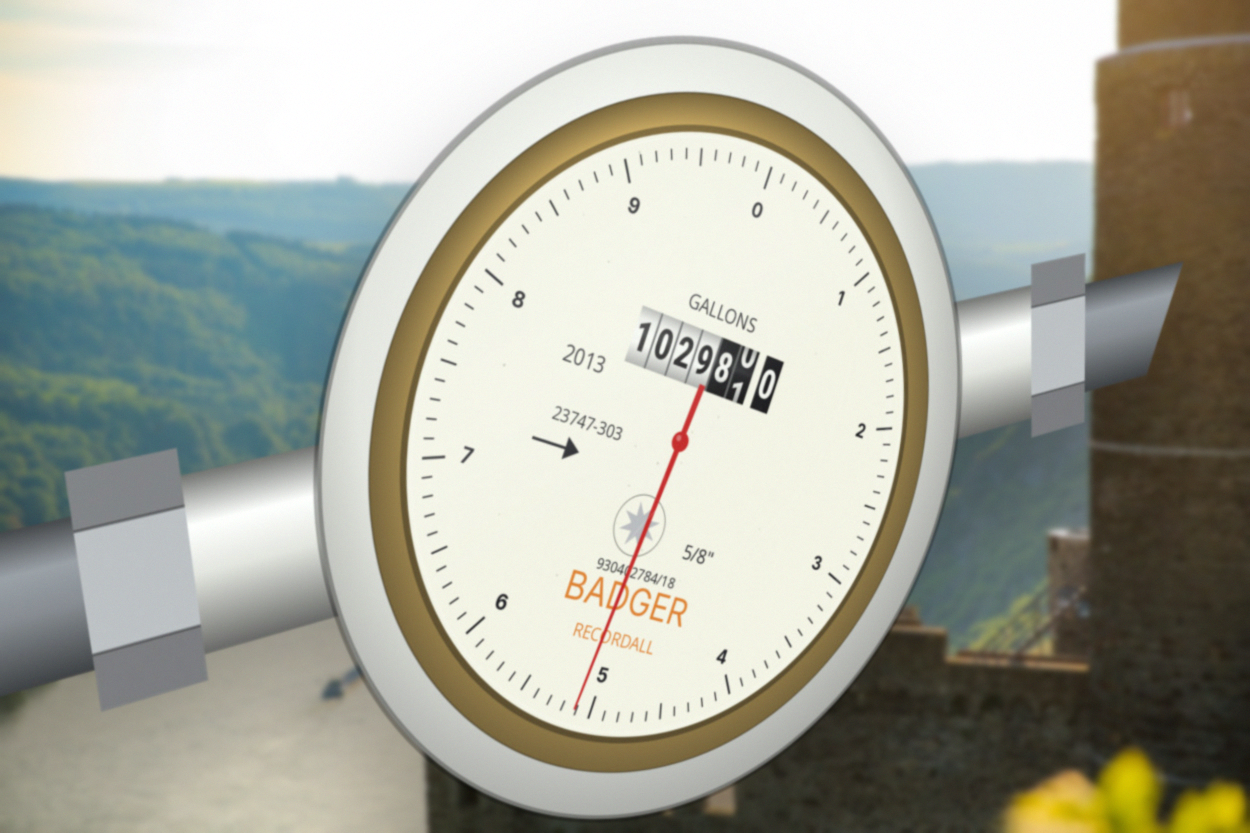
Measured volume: 1029805.1 gal
